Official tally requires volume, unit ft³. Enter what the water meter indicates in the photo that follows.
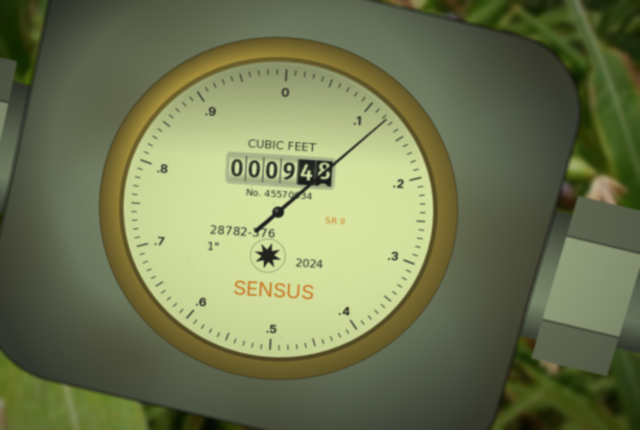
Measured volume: 948.12 ft³
